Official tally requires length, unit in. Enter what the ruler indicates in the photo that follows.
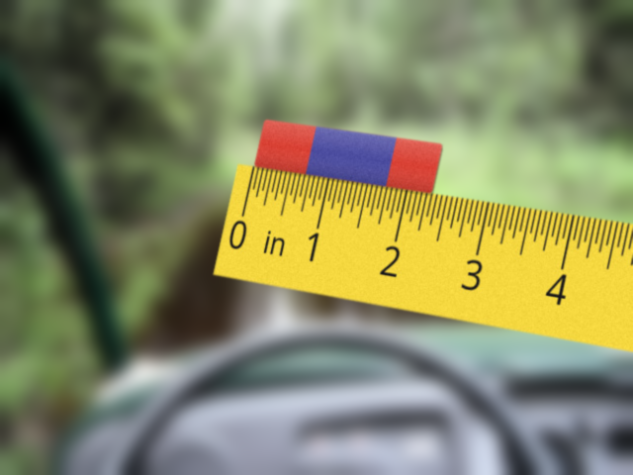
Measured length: 2.3125 in
